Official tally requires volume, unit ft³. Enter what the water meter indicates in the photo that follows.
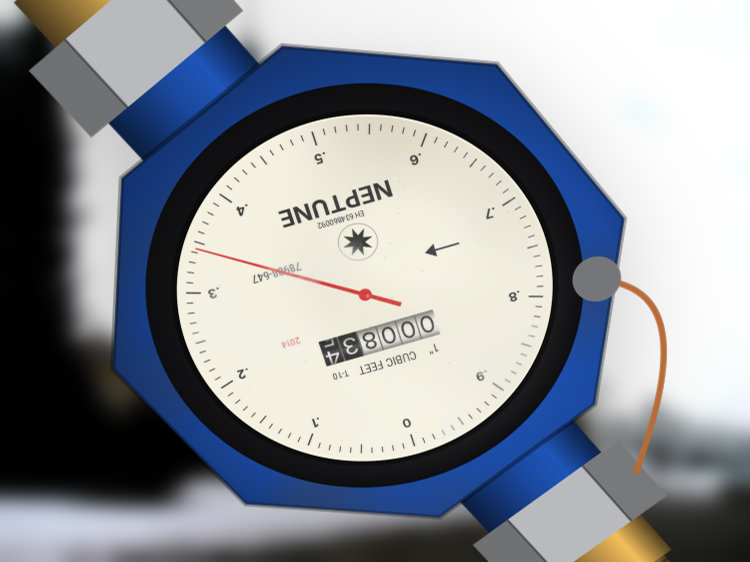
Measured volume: 834.34 ft³
